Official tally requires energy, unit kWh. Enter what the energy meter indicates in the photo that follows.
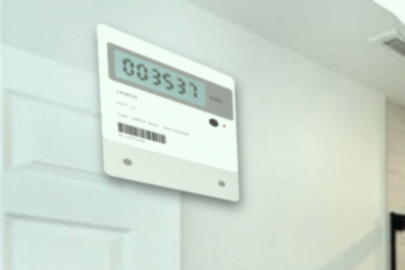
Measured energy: 3537 kWh
